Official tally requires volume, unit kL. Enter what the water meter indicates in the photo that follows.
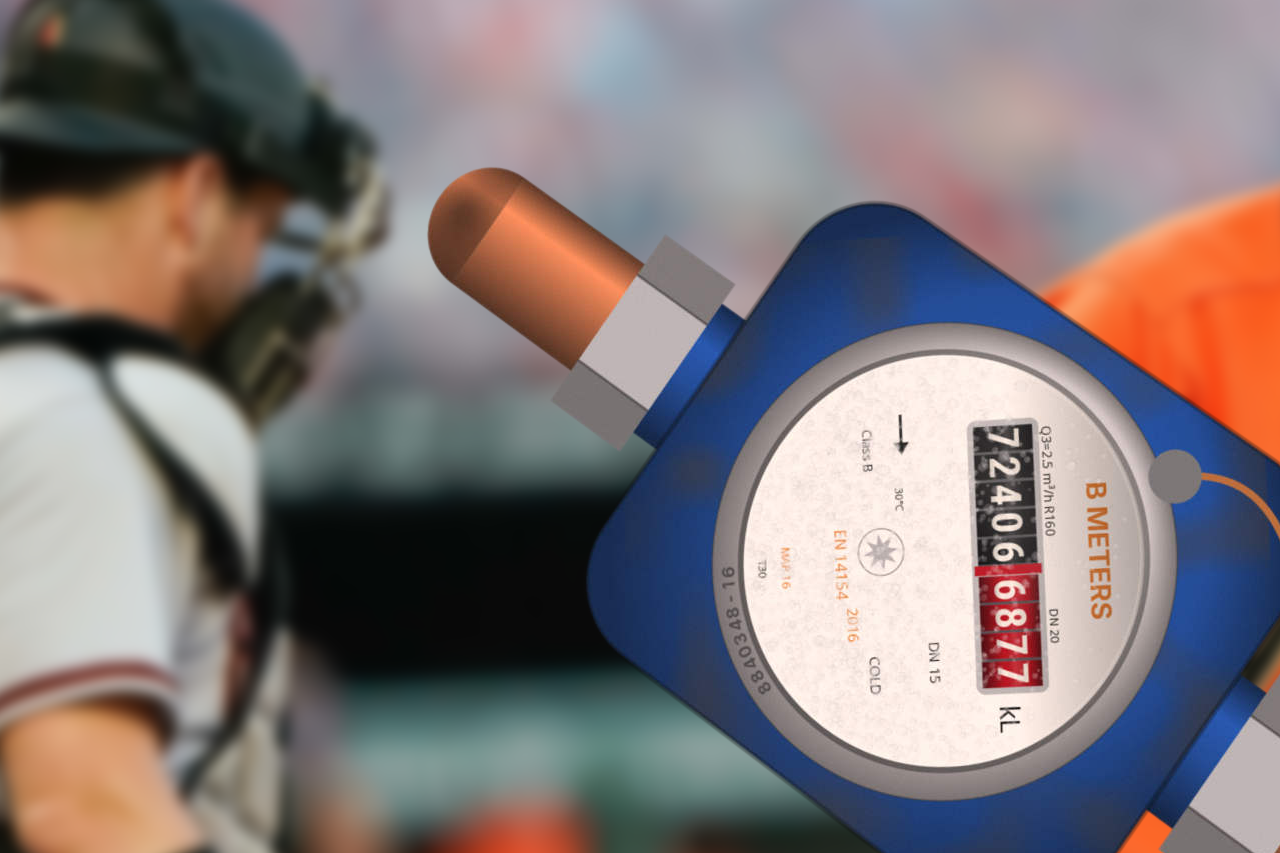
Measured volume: 72406.6877 kL
